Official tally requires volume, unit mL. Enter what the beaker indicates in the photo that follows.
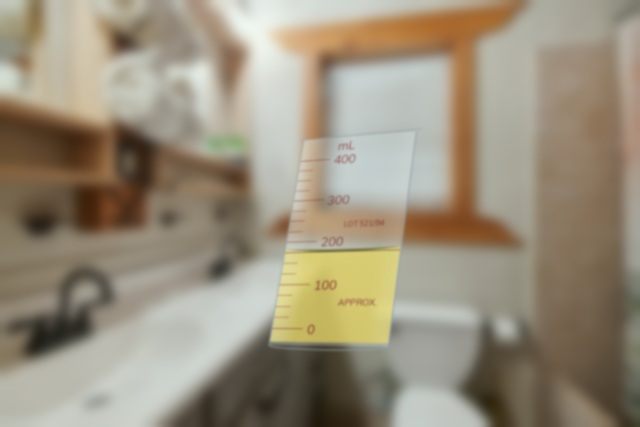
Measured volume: 175 mL
